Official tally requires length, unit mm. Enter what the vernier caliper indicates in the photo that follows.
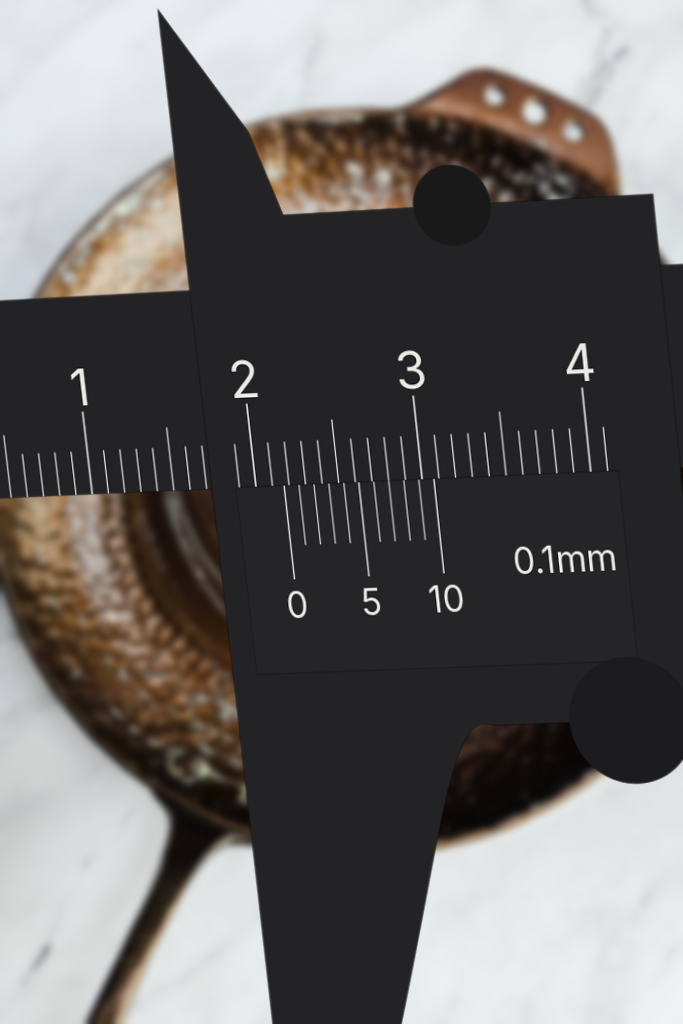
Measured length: 21.7 mm
